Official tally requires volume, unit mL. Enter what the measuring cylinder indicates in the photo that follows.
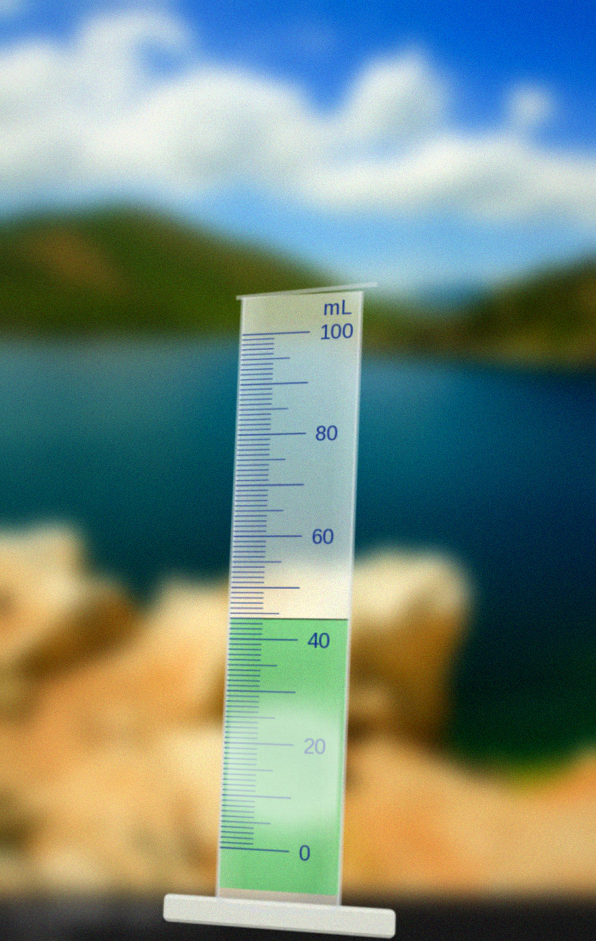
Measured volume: 44 mL
